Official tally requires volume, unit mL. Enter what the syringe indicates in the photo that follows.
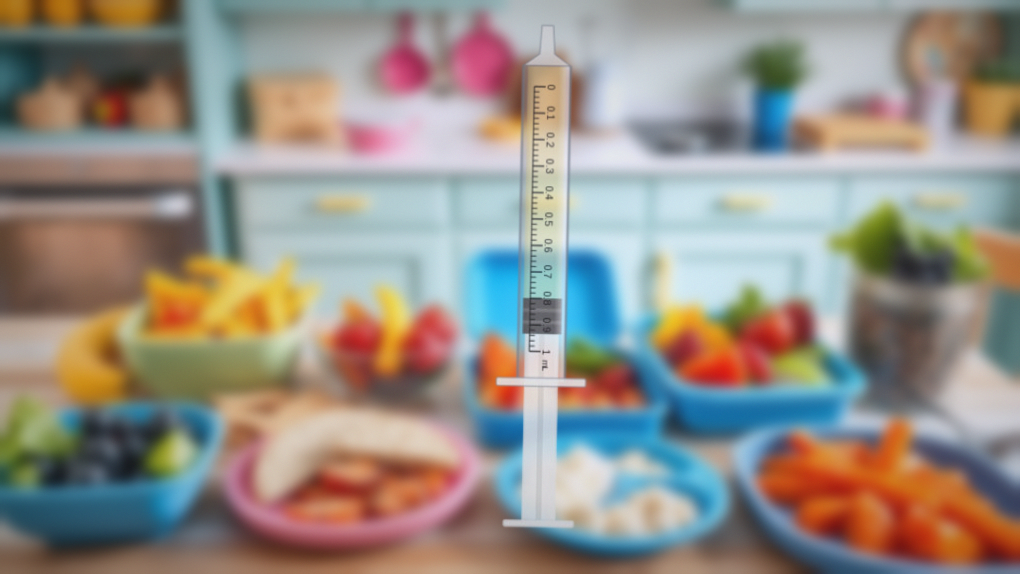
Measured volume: 0.8 mL
